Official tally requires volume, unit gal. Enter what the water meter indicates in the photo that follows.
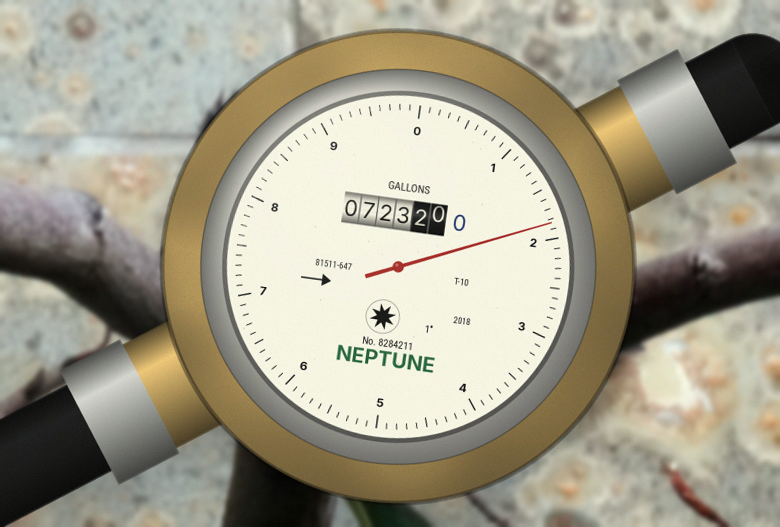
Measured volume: 723201.8 gal
